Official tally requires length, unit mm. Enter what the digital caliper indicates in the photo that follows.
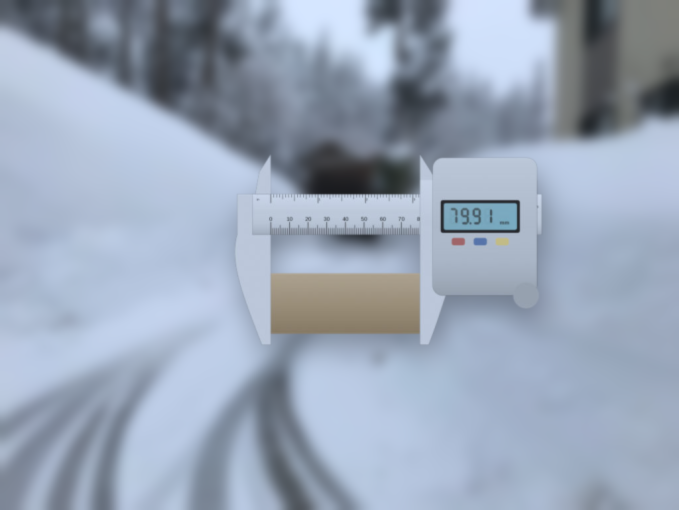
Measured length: 79.91 mm
